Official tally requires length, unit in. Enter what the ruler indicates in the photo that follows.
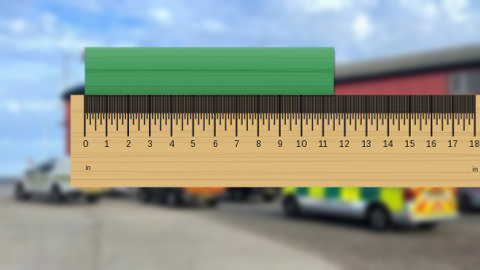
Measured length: 11.5 in
